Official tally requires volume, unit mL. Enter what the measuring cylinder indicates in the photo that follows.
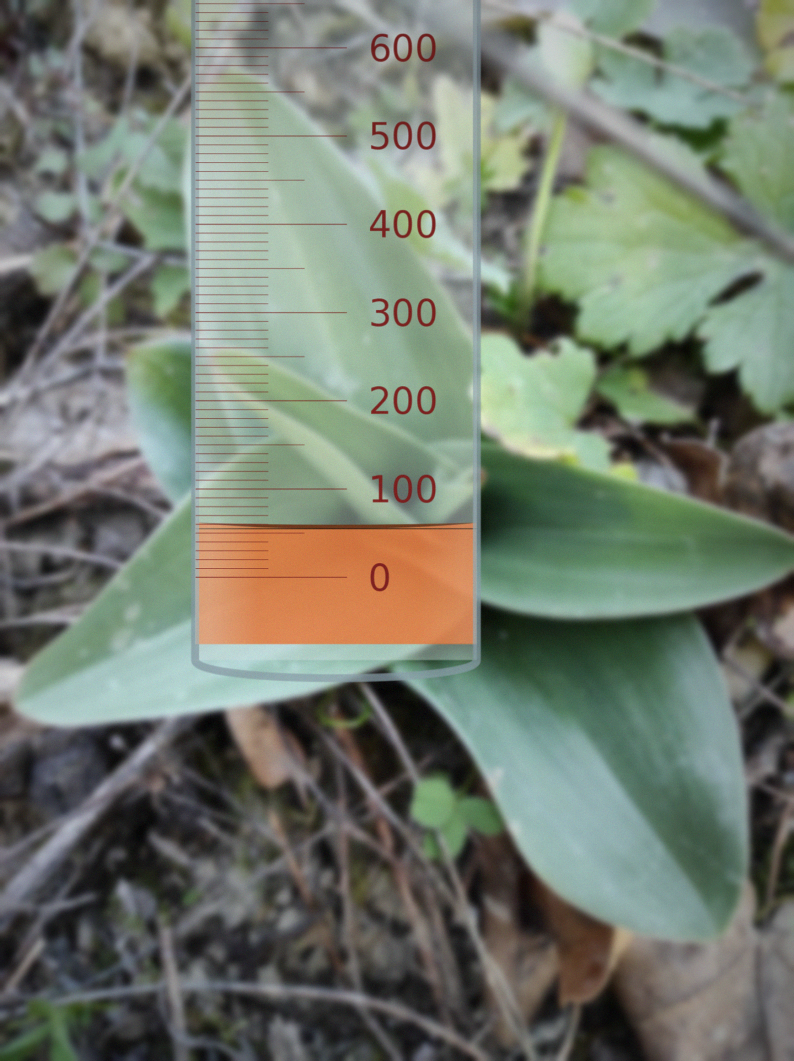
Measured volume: 55 mL
